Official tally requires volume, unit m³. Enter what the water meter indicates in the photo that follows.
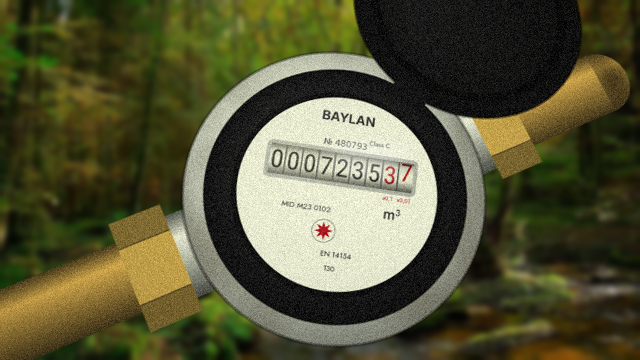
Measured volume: 7235.37 m³
